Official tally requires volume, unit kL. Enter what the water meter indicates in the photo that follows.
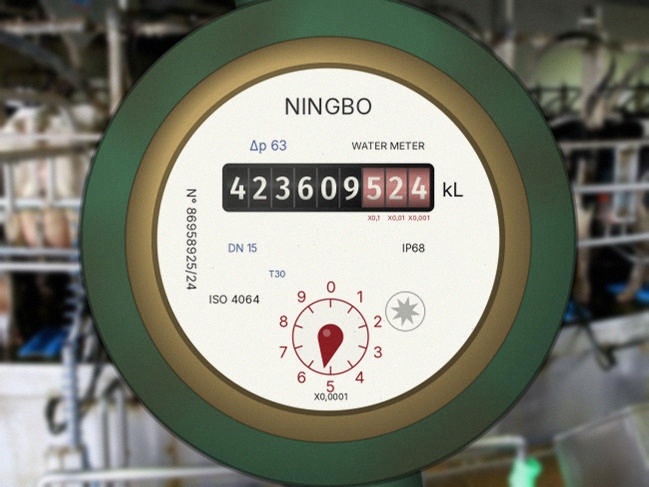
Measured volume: 423609.5245 kL
